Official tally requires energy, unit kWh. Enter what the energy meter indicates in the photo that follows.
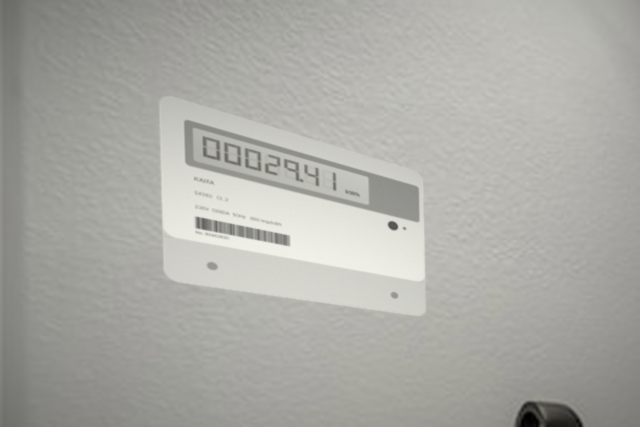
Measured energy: 29.41 kWh
